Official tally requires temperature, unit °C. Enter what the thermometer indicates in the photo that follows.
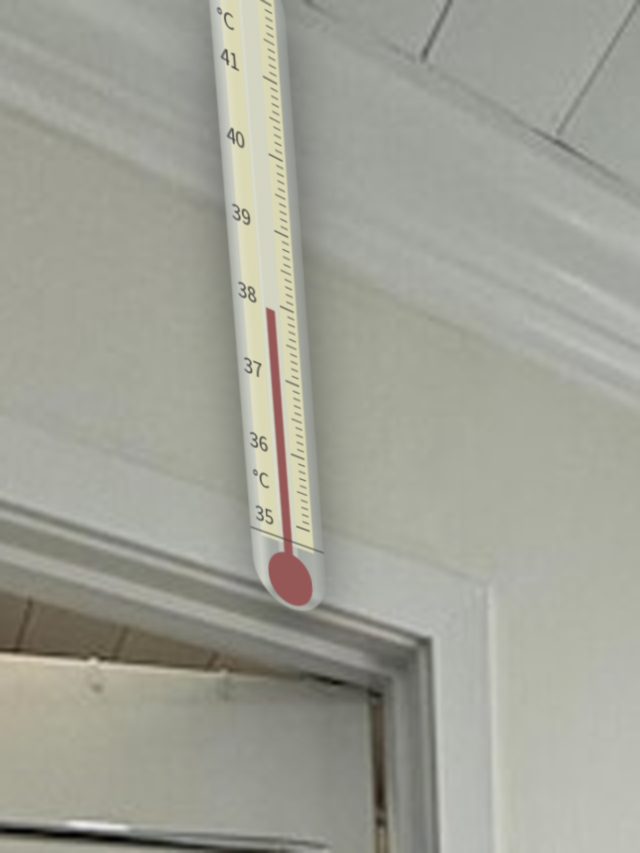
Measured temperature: 37.9 °C
